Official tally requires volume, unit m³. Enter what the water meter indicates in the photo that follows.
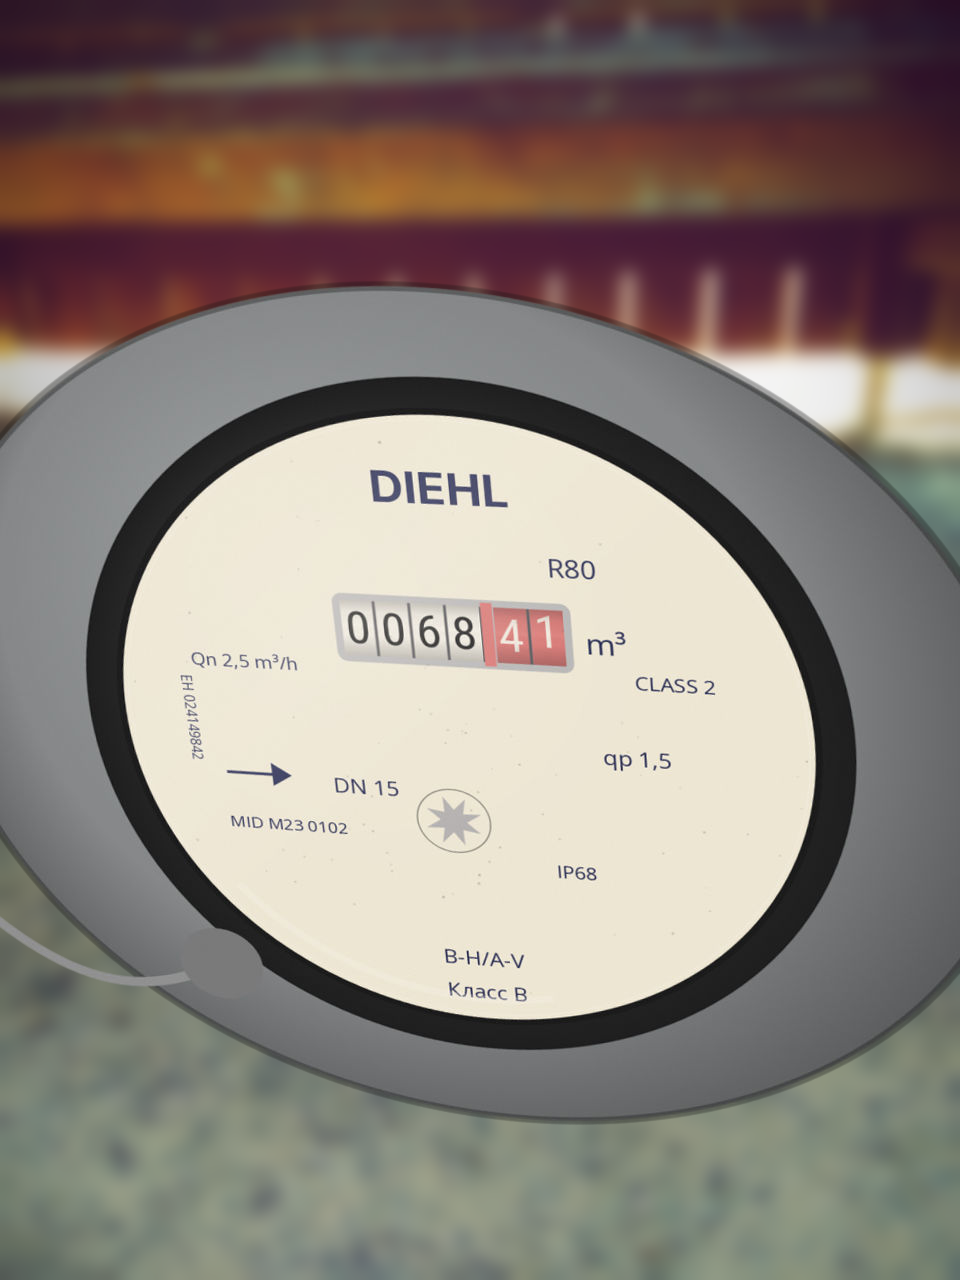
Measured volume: 68.41 m³
